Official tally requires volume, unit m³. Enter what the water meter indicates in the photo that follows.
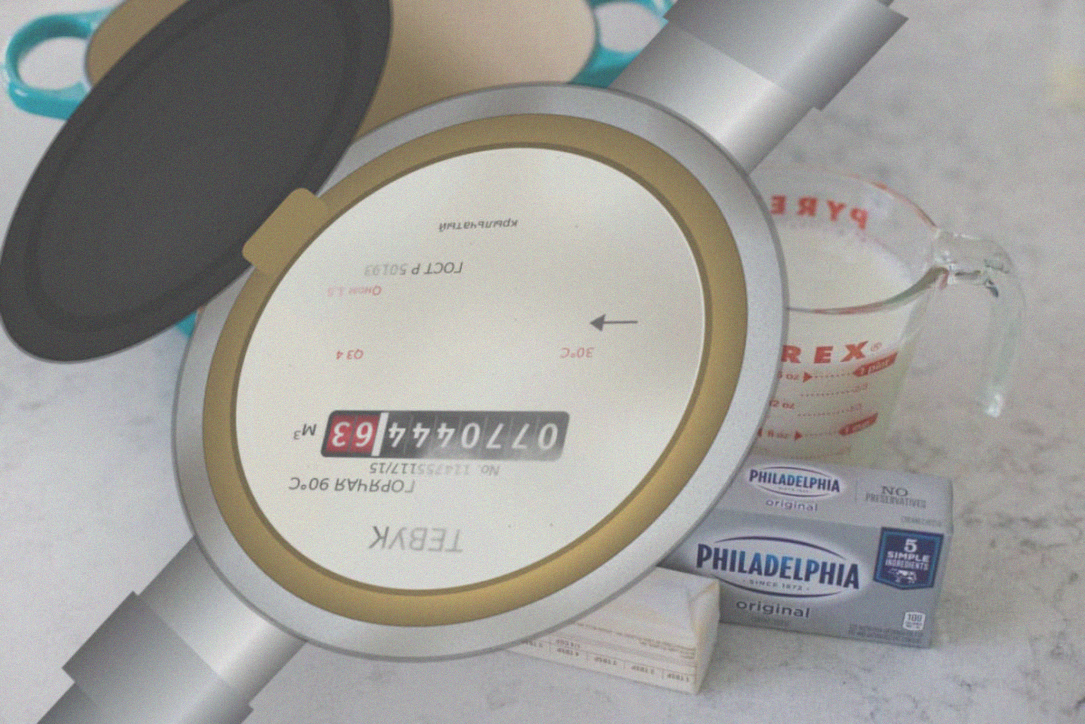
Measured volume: 770444.63 m³
